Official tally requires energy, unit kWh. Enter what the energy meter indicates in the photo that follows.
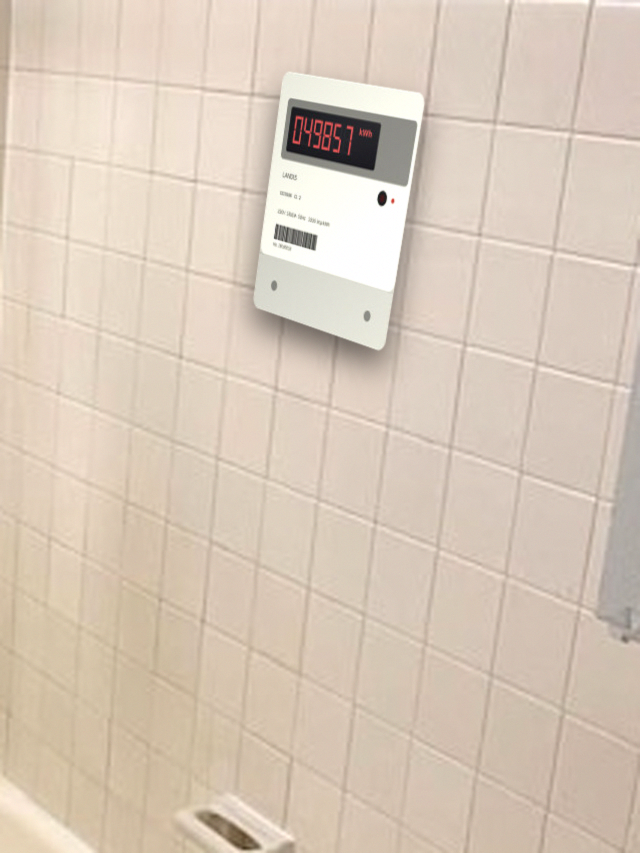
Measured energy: 49857 kWh
